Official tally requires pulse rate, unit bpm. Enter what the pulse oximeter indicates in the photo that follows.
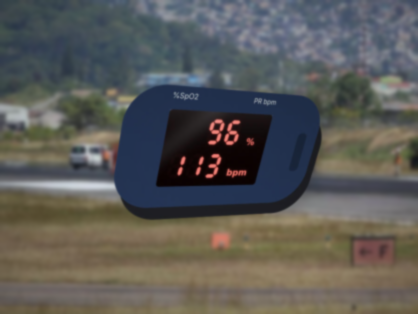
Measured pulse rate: 113 bpm
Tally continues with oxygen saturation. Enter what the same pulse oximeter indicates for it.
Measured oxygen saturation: 96 %
